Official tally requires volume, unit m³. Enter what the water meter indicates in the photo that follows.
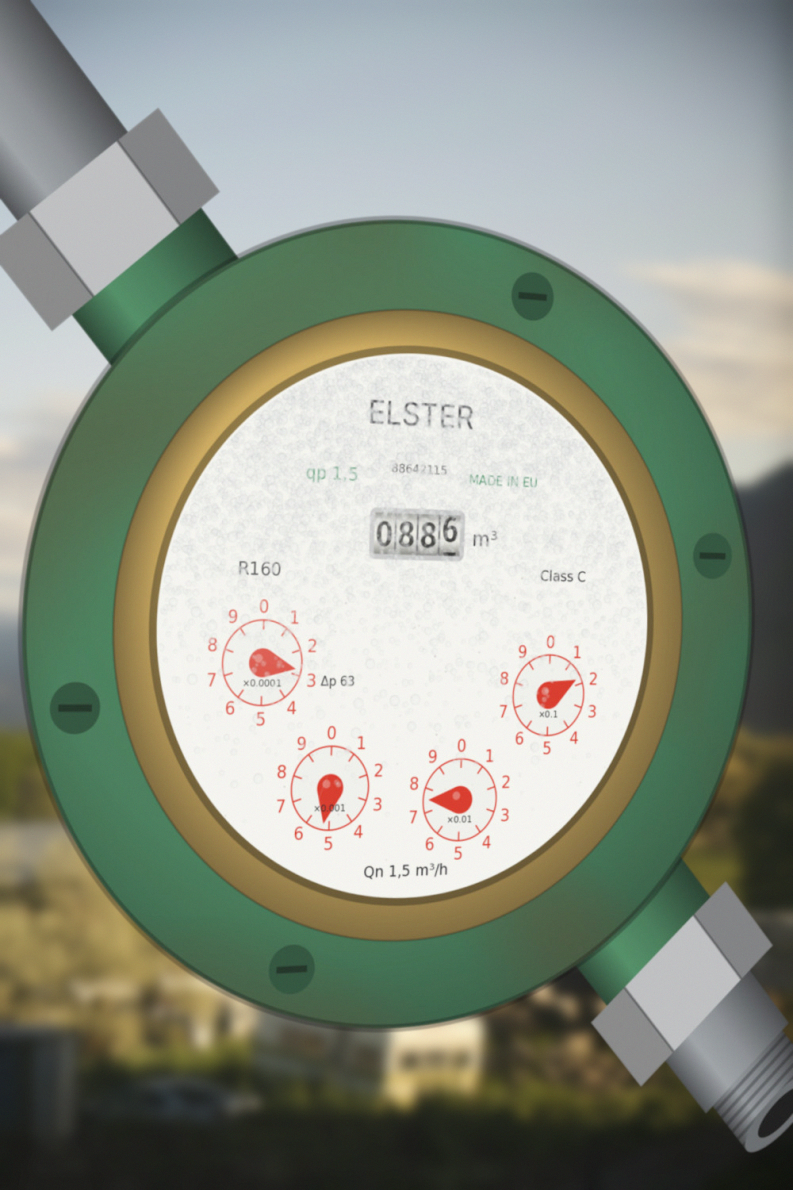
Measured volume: 886.1752 m³
